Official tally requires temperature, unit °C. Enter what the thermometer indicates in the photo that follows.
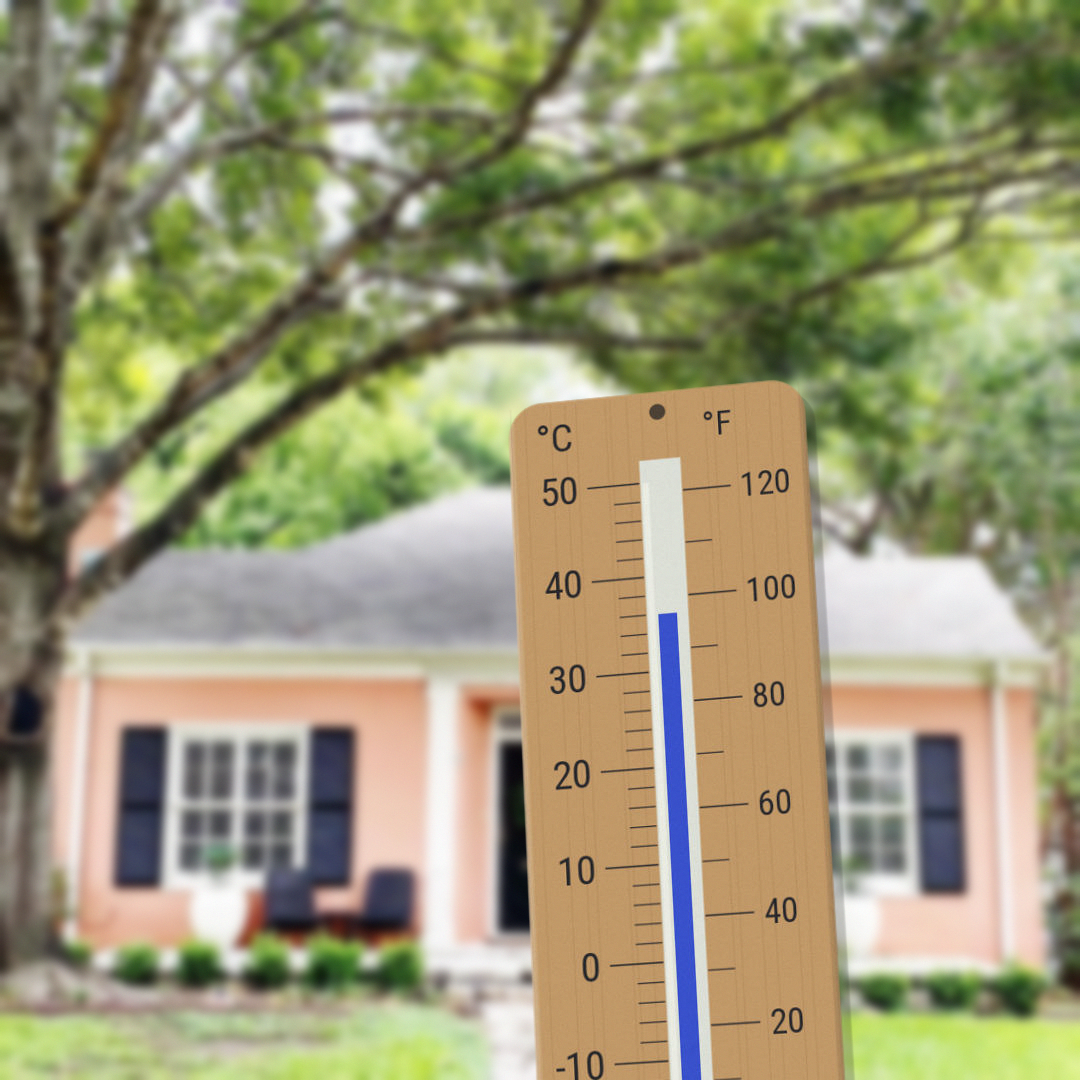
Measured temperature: 36 °C
